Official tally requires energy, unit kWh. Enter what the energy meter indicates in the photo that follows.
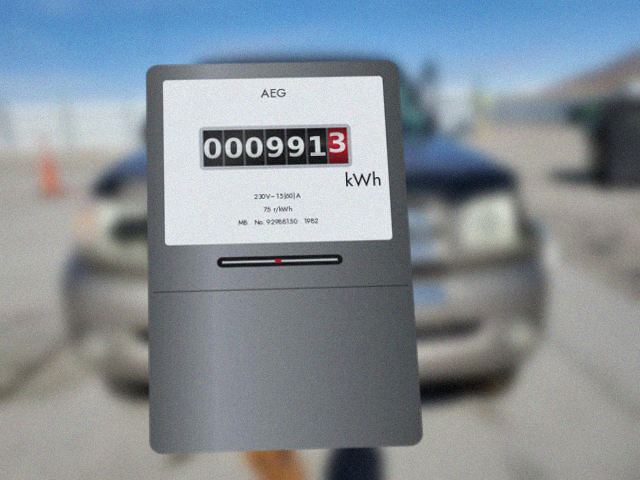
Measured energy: 991.3 kWh
